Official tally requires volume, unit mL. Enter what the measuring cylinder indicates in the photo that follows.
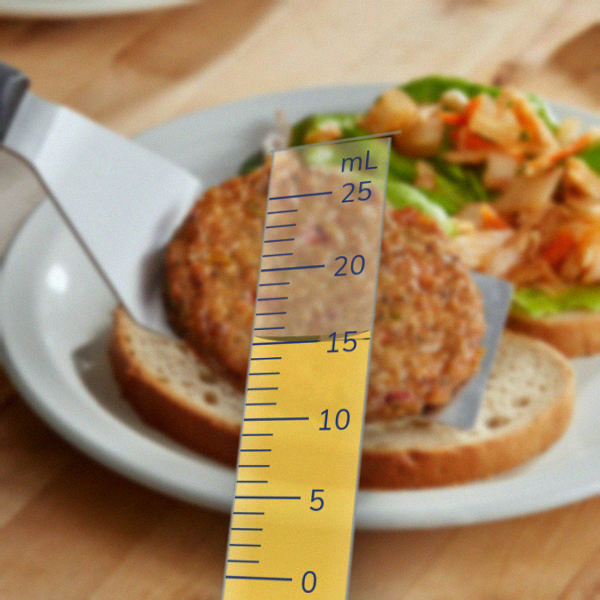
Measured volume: 15 mL
